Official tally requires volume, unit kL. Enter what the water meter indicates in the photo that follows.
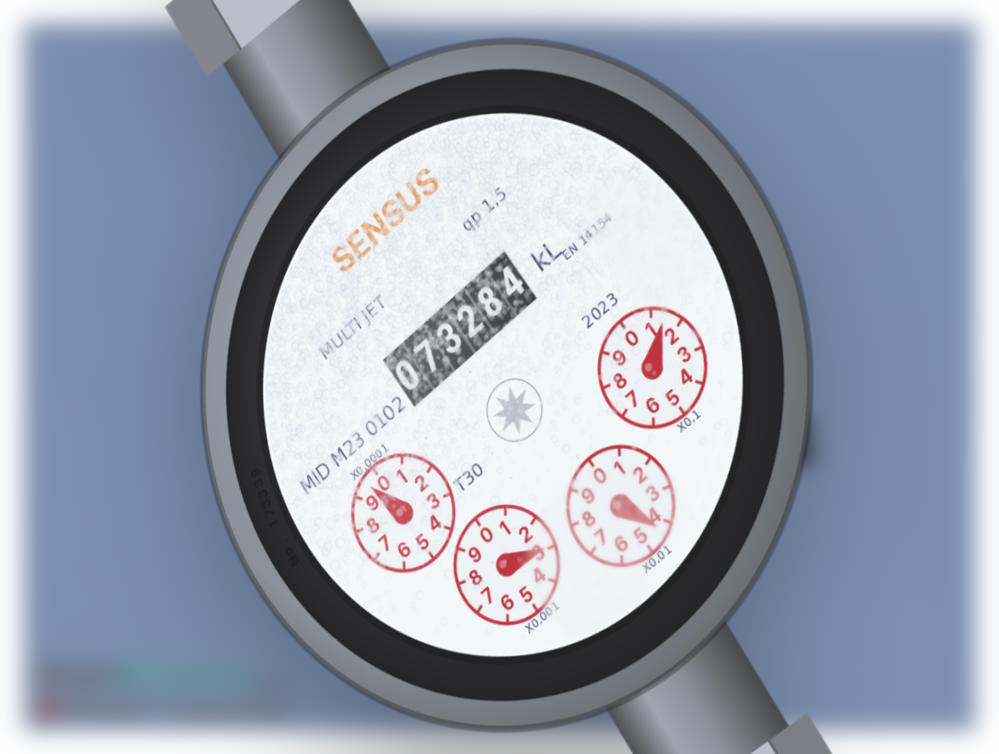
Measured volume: 73284.1429 kL
